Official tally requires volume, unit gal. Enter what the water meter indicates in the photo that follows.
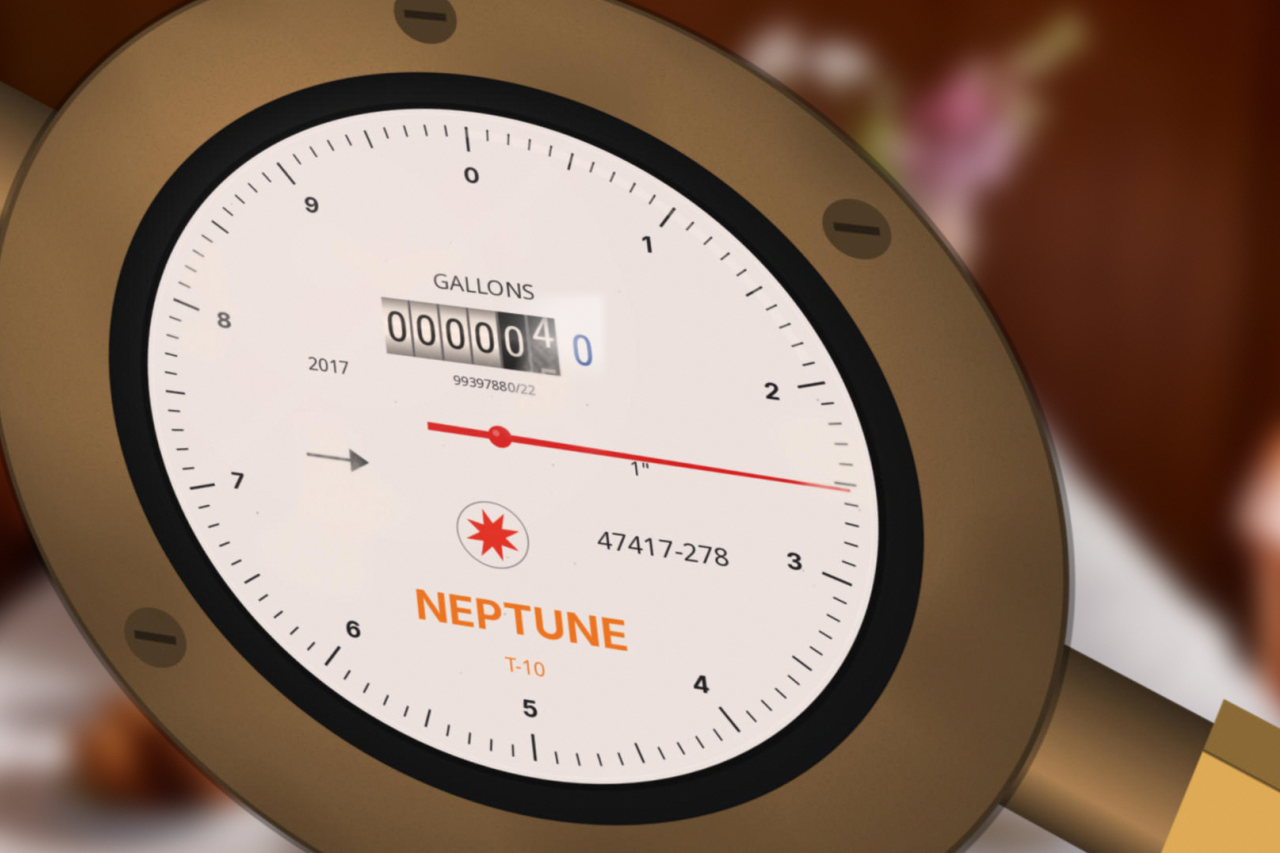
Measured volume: 42.5 gal
